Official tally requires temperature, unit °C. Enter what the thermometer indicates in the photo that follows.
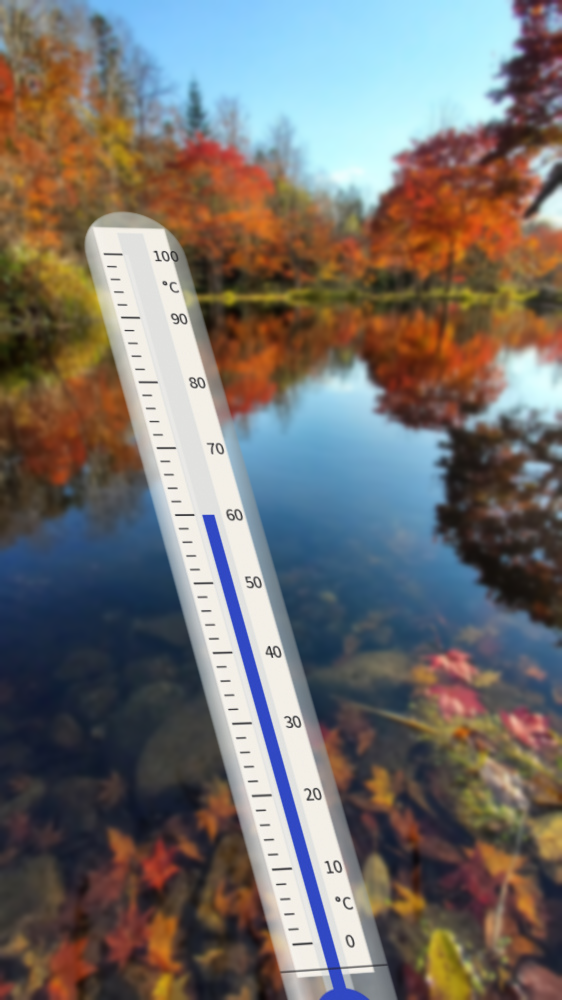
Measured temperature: 60 °C
